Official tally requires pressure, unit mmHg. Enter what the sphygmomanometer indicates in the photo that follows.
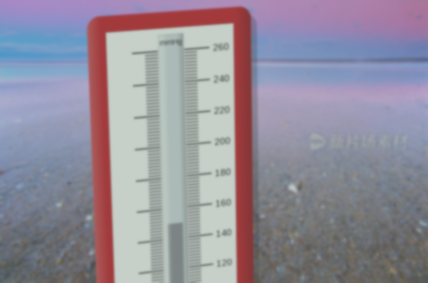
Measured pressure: 150 mmHg
